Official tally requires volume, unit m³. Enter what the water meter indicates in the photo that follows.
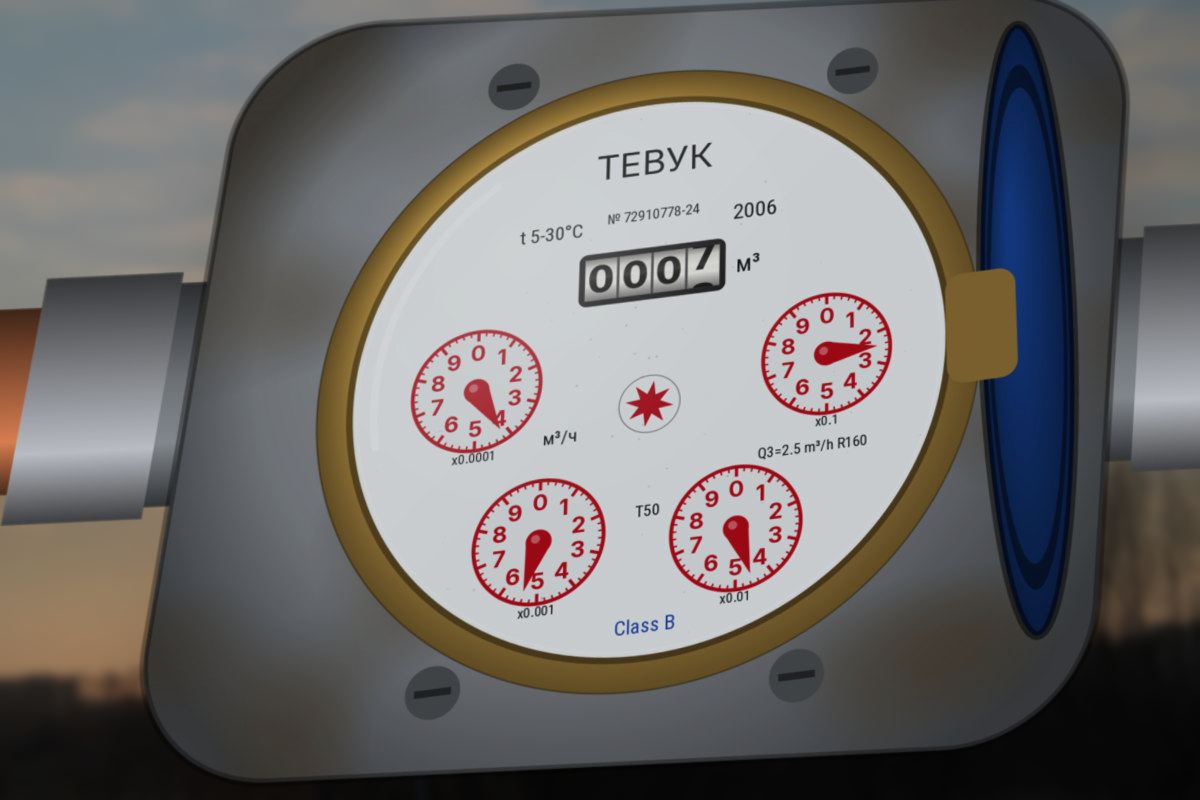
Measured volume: 7.2454 m³
